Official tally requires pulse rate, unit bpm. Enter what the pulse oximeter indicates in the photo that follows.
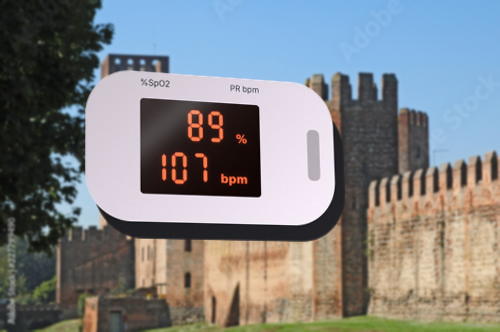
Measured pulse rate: 107 bpm
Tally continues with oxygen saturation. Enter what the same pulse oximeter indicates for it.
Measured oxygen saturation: 89 %
